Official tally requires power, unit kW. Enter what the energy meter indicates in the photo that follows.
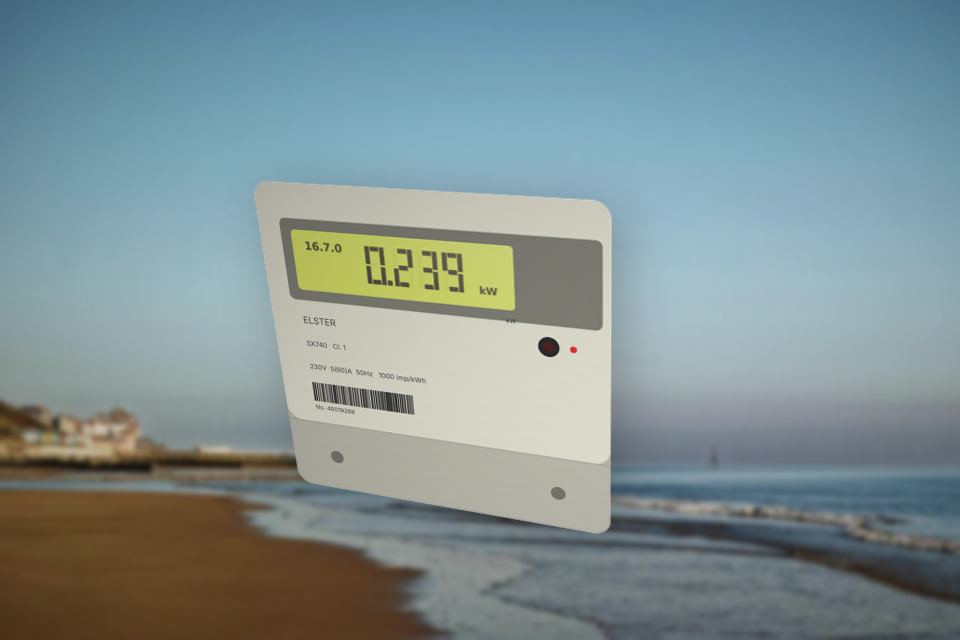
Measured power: 0.239 kW
